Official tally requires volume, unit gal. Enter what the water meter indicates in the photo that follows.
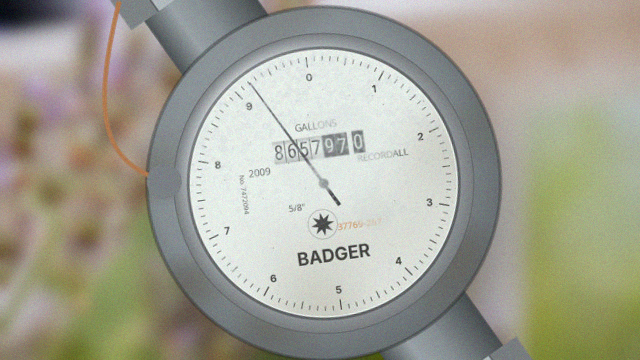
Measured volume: 8657969.2 gal
